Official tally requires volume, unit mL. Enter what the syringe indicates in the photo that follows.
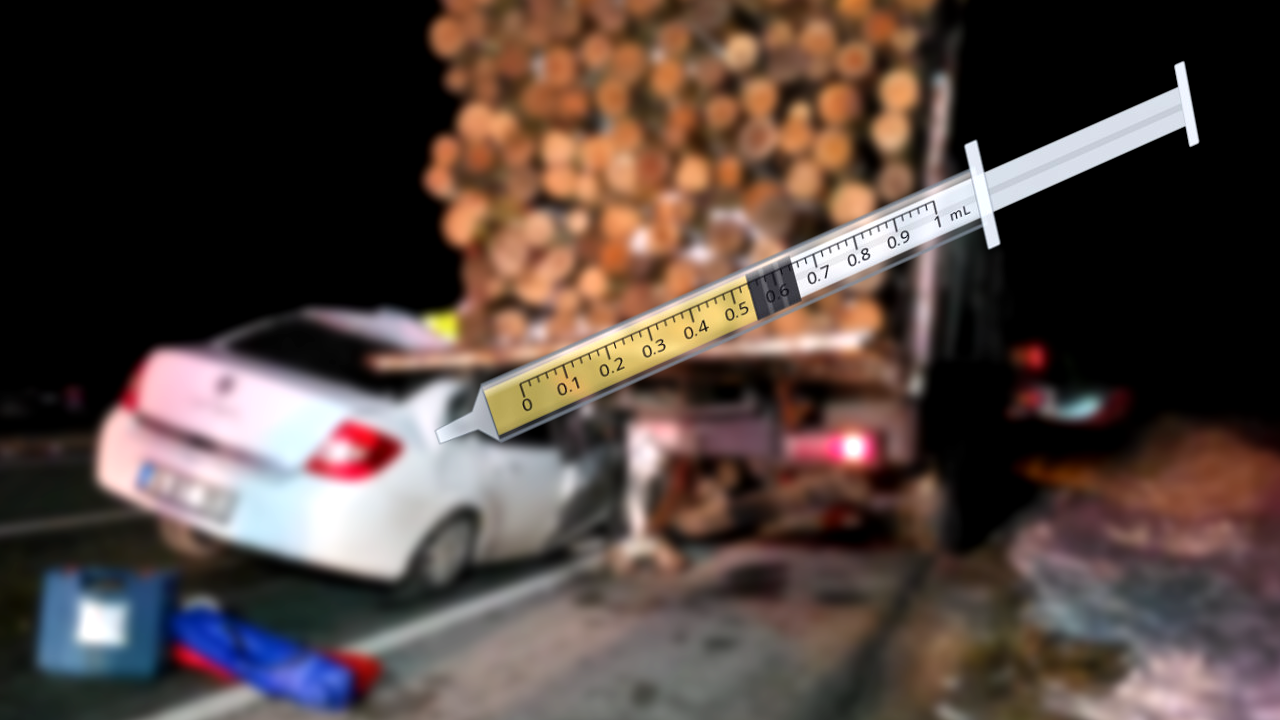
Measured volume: 0.54 mL
